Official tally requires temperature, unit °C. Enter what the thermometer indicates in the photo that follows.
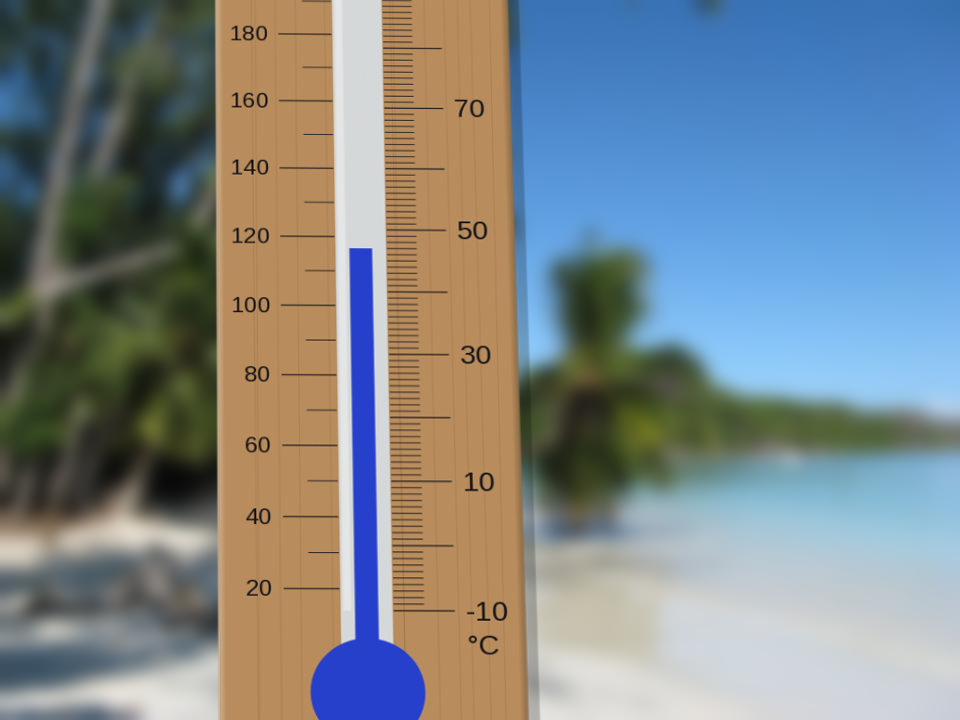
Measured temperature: 47 °C
